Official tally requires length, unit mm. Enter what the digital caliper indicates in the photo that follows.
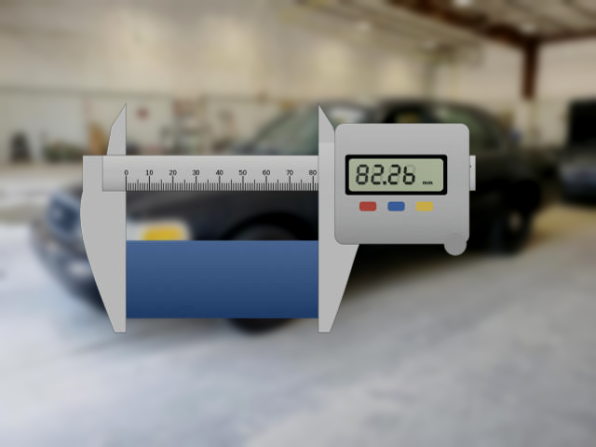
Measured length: 82.26 mm
